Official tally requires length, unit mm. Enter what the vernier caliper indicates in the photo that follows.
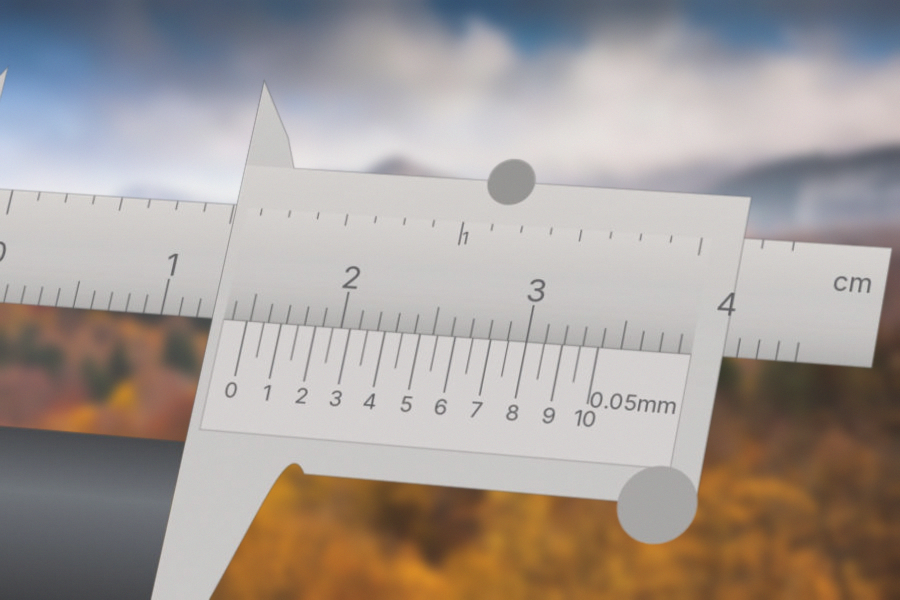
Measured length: 14.8 mm
